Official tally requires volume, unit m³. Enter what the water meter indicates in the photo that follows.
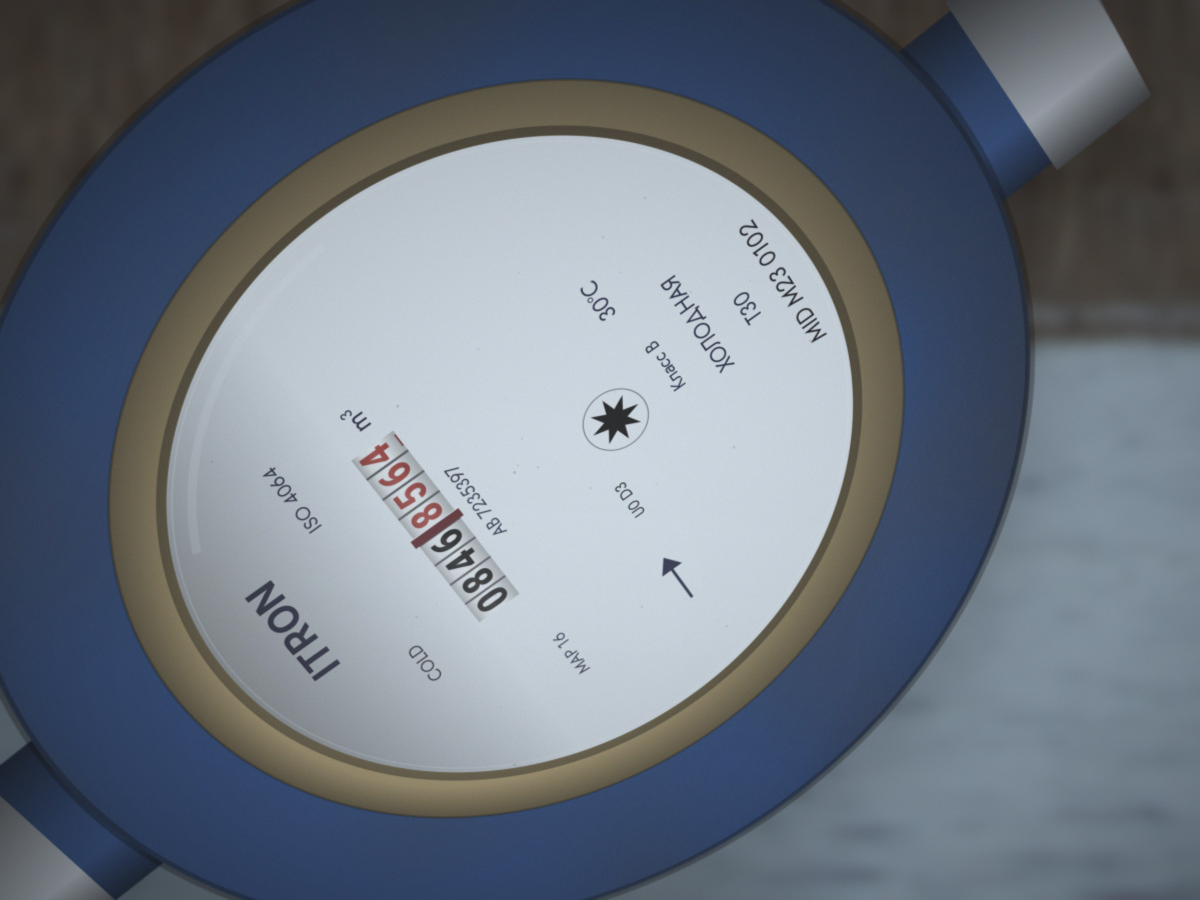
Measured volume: 846.8564 m³
